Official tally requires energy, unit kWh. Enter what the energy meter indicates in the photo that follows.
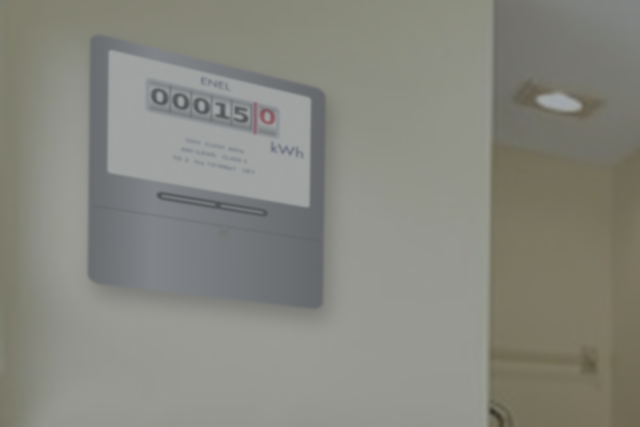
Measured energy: 15.0 kWh
